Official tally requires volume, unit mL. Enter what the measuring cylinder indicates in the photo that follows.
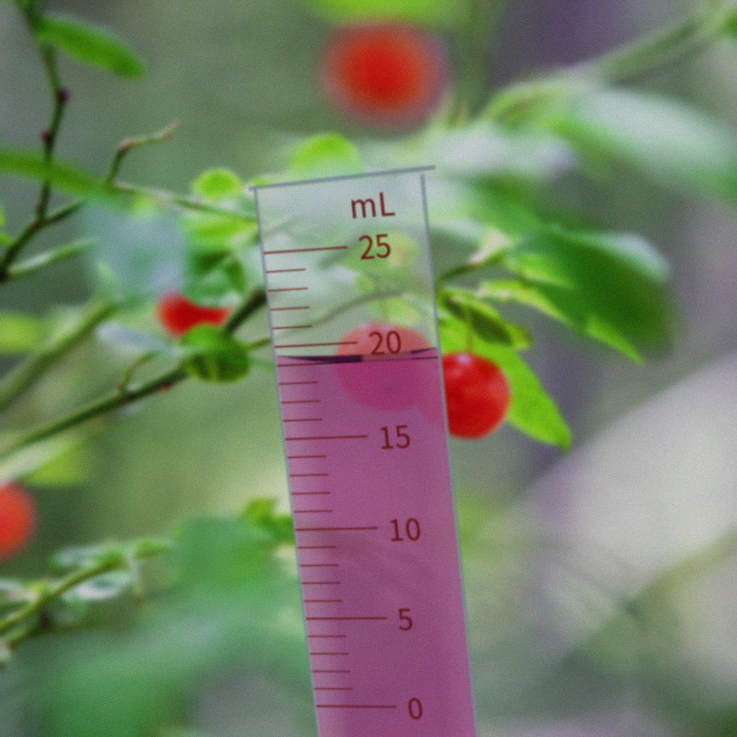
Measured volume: 19 mL
